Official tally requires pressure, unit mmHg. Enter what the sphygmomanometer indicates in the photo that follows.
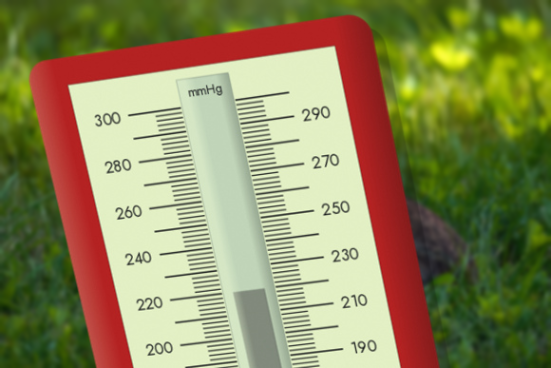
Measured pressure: 220 mmHg
